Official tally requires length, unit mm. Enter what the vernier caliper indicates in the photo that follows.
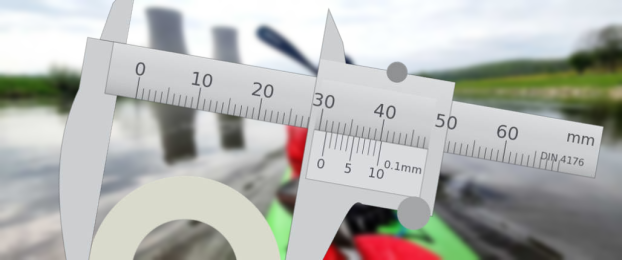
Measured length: 31.2 mm
